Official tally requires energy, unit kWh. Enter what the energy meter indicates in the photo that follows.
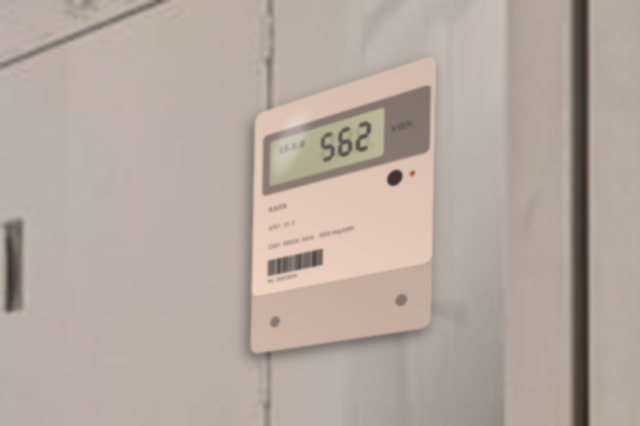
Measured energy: 562 kWh
